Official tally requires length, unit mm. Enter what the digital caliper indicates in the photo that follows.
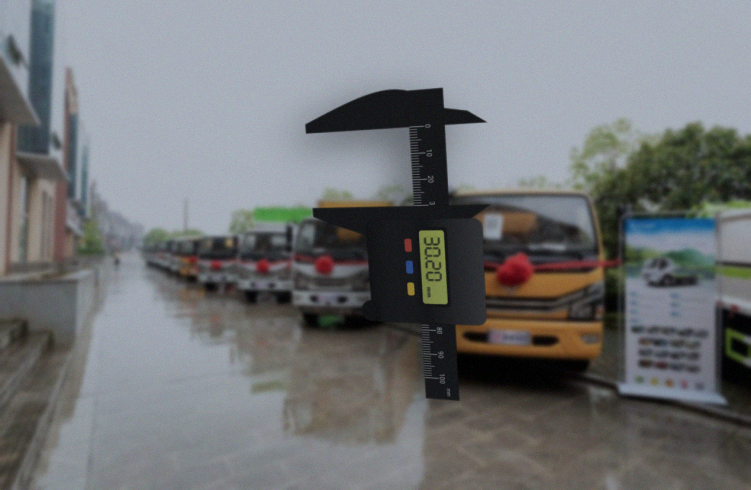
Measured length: 30.20 mm
